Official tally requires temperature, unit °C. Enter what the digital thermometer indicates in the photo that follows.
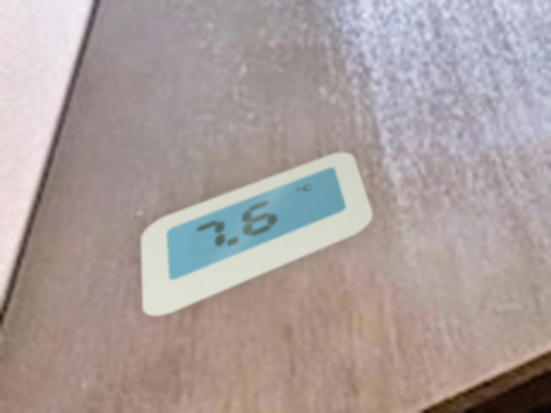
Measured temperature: 7.6 °C
